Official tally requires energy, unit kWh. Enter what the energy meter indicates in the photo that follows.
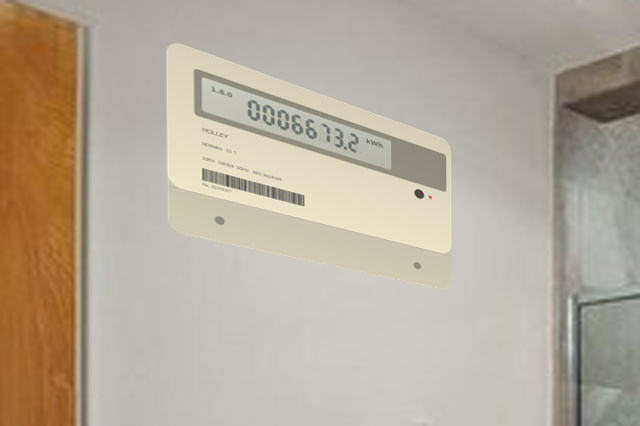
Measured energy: 6673.2 kWh
